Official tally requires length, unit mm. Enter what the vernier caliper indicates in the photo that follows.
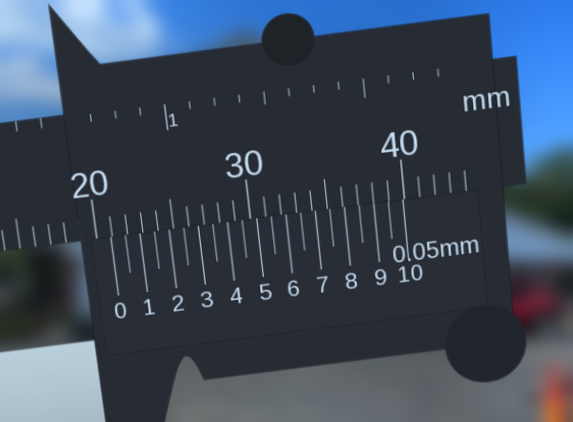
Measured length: 20.9 mm
